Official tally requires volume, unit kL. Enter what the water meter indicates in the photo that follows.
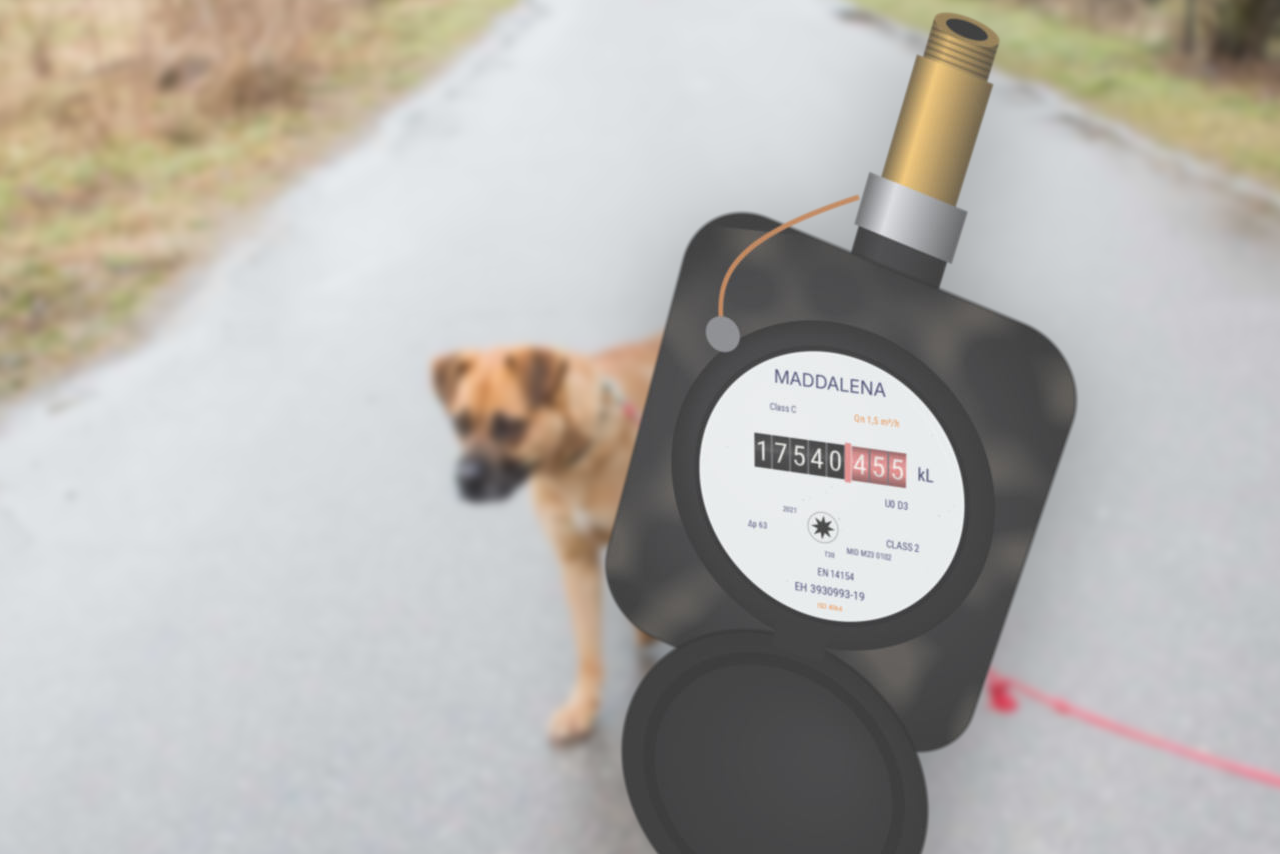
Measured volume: 17540.455 kL
